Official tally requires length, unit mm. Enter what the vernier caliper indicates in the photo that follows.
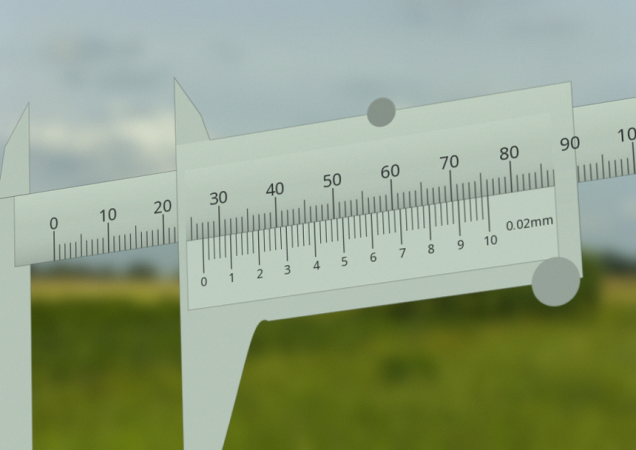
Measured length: 27.0 mm
